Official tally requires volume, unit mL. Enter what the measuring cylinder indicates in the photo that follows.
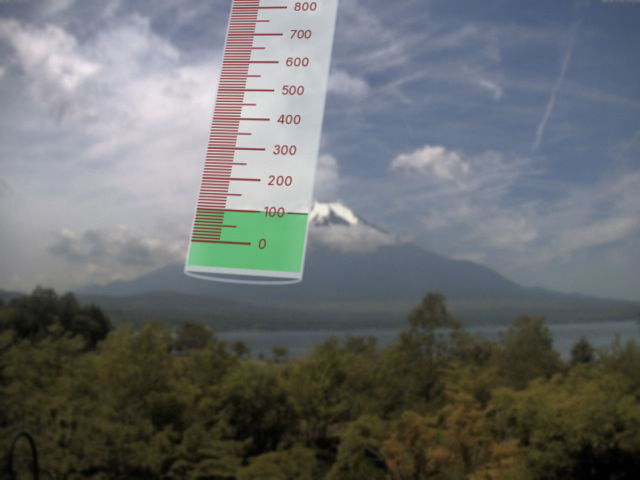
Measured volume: 100 mL
